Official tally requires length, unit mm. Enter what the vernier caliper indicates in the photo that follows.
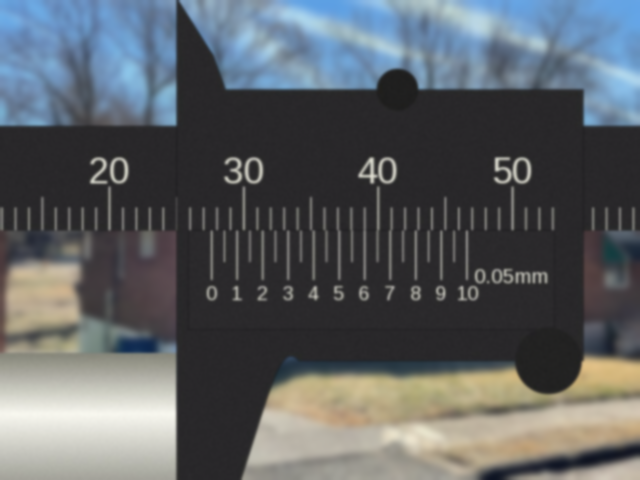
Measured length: 27.6 mm
